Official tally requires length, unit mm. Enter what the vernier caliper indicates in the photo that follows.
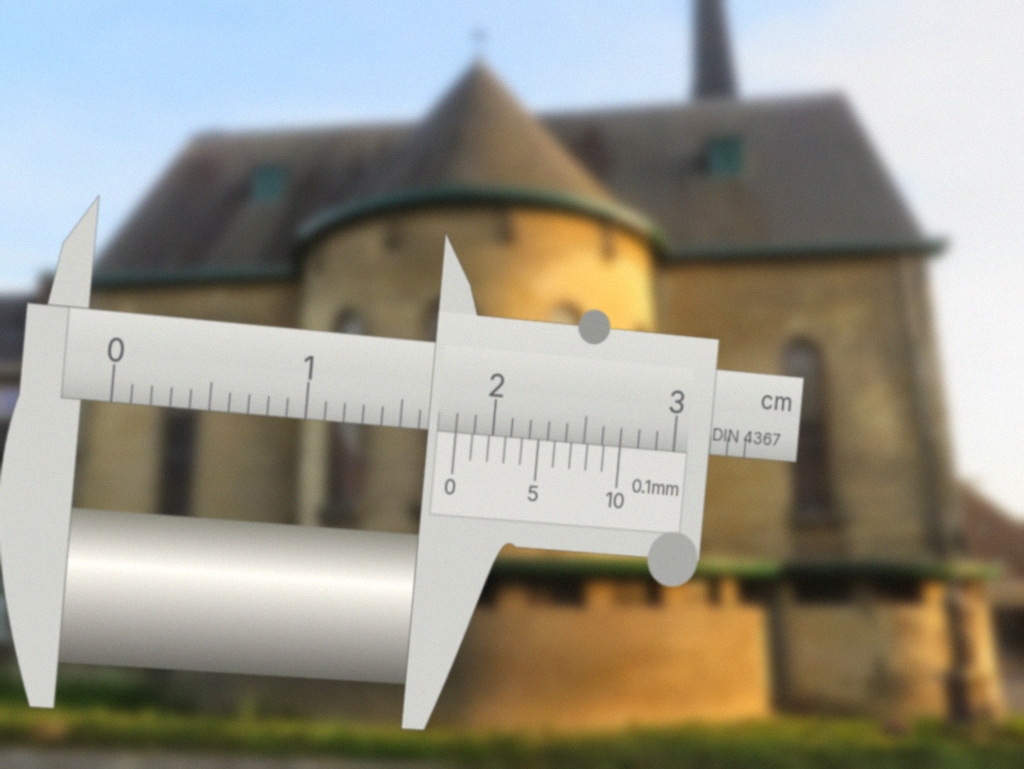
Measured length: 18.0 mm
